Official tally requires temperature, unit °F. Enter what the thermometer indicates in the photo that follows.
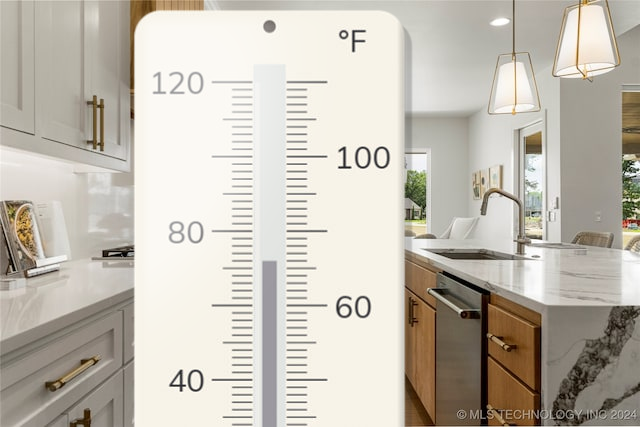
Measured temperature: 72 °F
